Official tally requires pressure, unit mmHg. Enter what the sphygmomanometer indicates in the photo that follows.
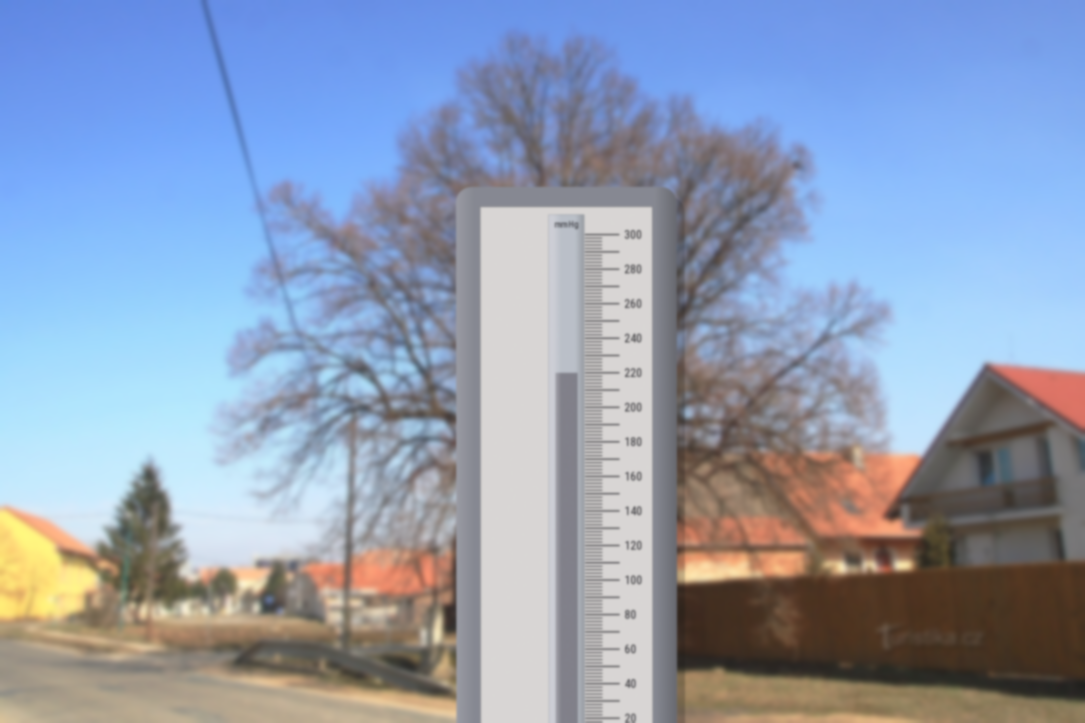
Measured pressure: 220 mmHg
